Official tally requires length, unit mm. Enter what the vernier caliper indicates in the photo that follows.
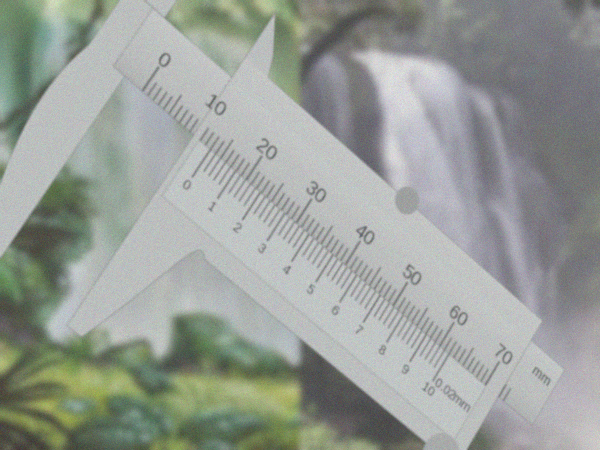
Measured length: 13.0 mm
